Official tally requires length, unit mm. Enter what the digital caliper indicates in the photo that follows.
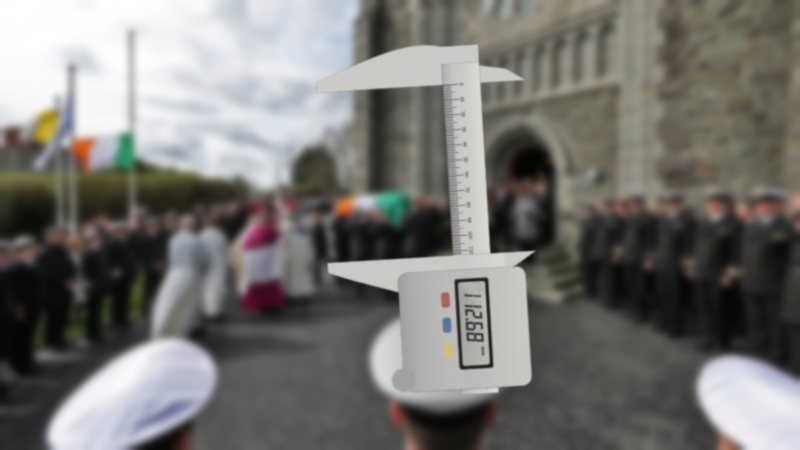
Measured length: 112.68 mm
